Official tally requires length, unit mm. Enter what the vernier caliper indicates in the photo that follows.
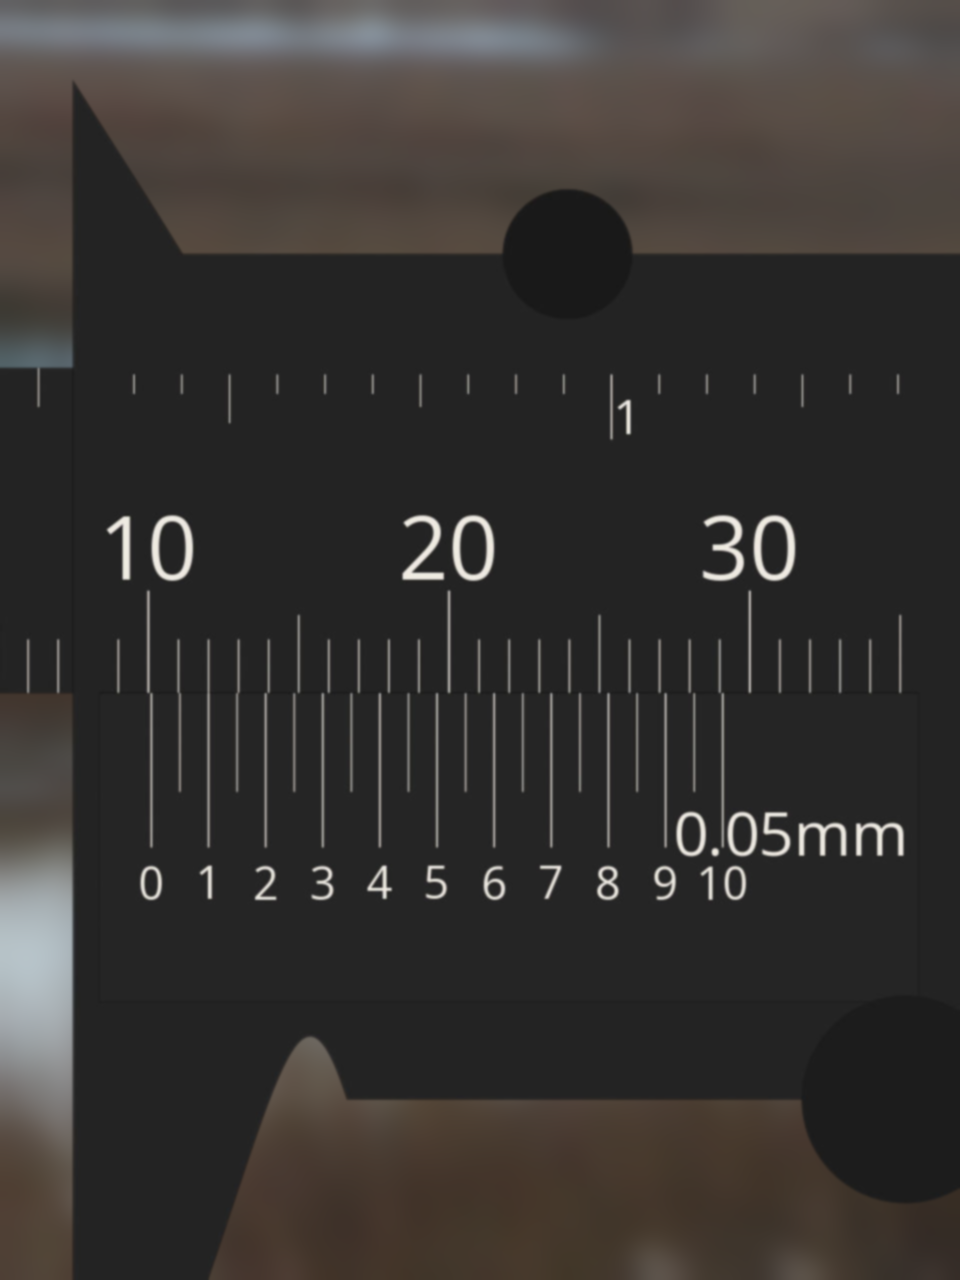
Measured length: 10.1 mm
